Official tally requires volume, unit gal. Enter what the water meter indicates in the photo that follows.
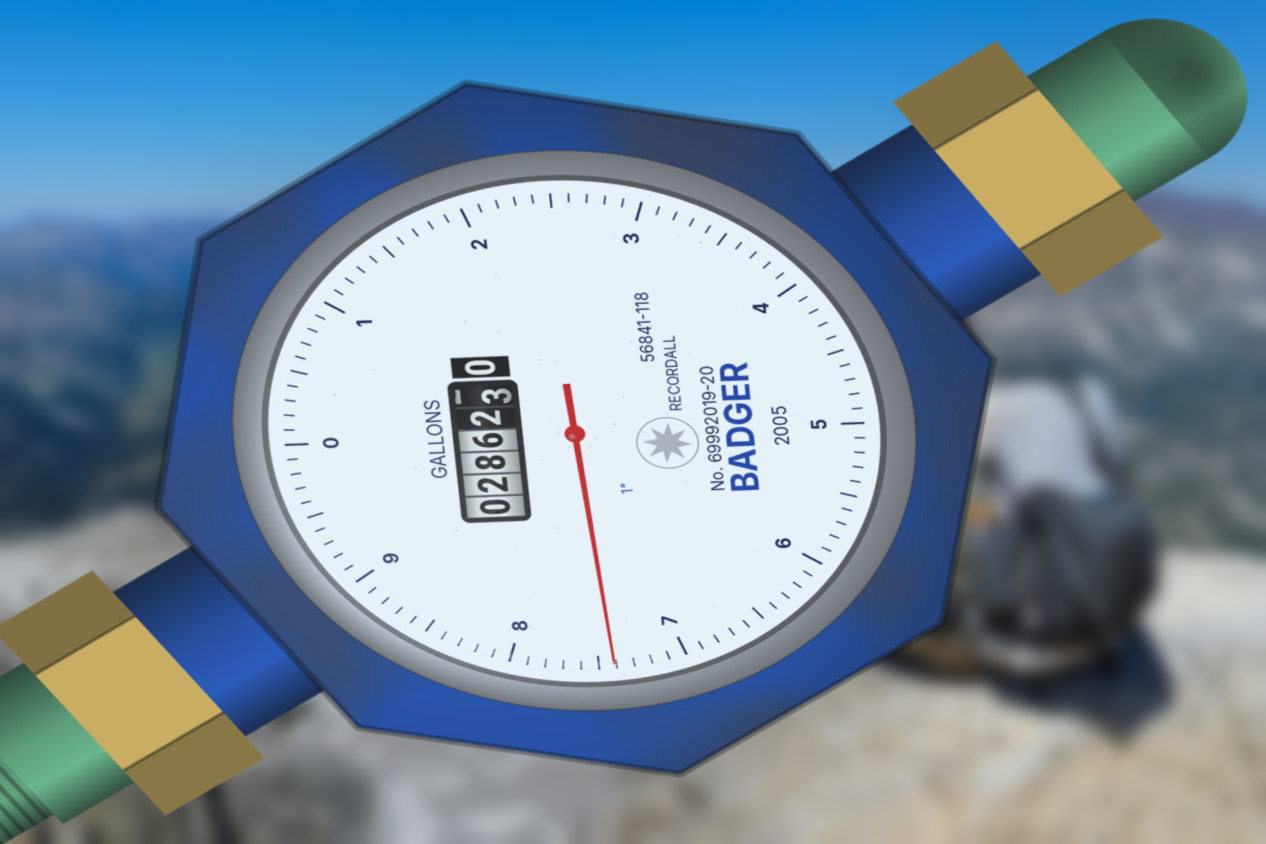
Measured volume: 286227.4 gal
